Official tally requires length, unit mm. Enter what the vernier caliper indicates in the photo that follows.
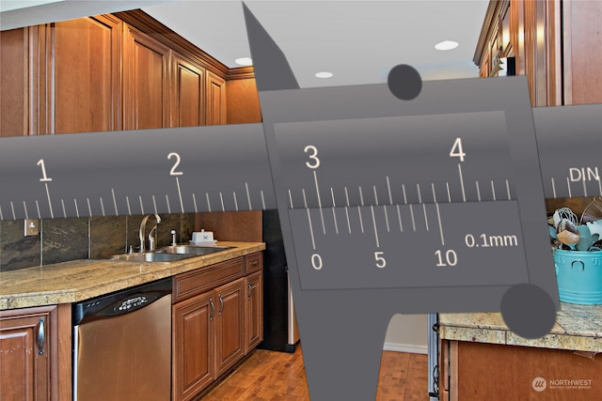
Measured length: 29.1 mm
